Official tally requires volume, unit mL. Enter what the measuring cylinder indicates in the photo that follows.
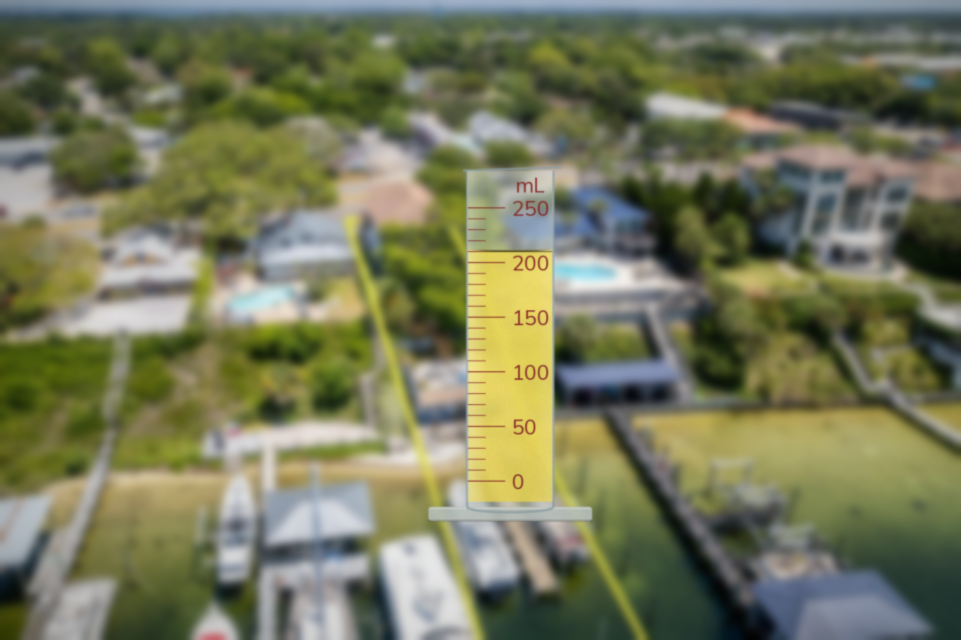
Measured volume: 210 mL
